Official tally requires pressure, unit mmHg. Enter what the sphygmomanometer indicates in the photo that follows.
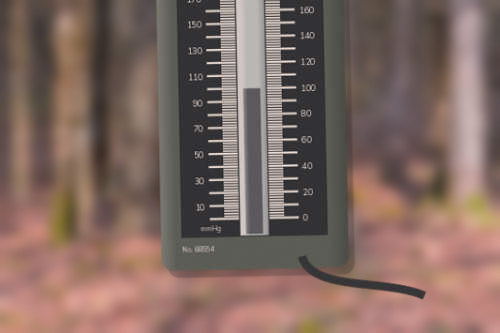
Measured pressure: 100 mmHg
